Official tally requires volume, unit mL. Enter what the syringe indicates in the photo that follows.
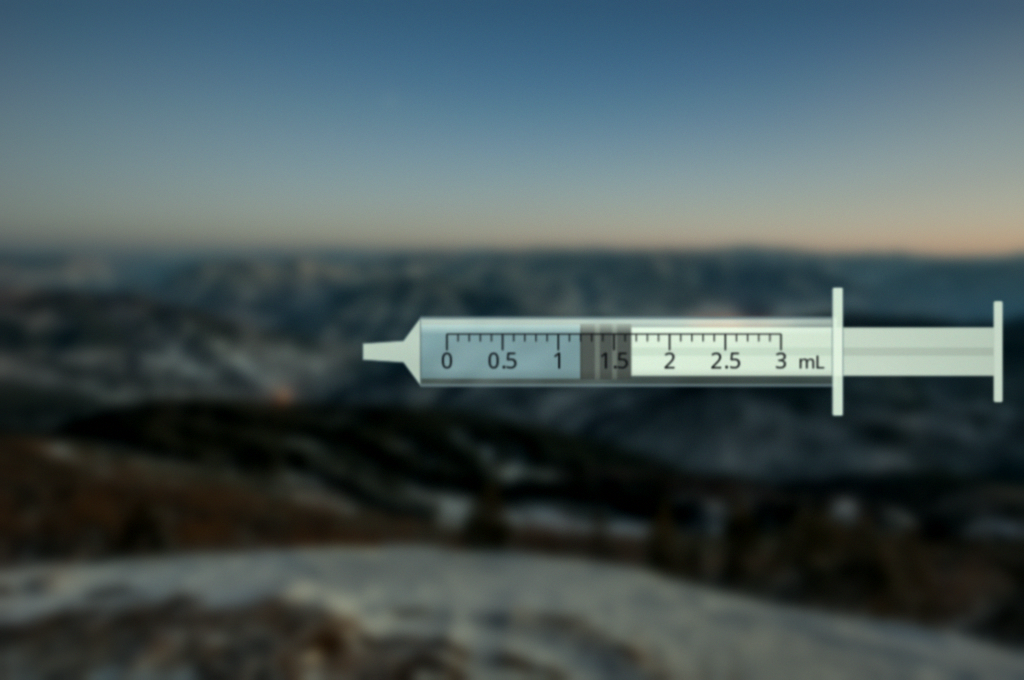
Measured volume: 1.2 mL
